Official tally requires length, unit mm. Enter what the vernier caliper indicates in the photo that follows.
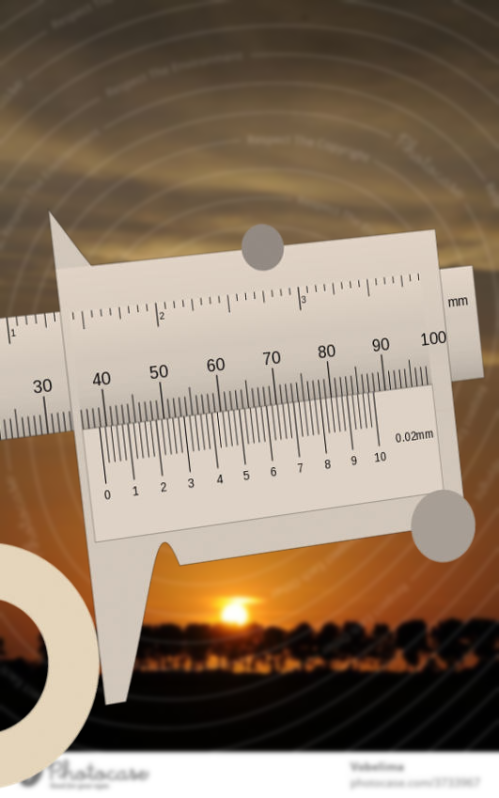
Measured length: 38.8 mm
